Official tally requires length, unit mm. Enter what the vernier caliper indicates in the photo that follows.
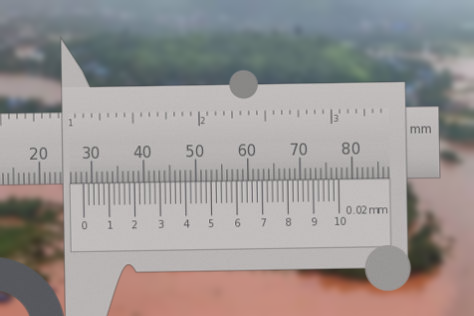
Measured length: 28.4 mm
